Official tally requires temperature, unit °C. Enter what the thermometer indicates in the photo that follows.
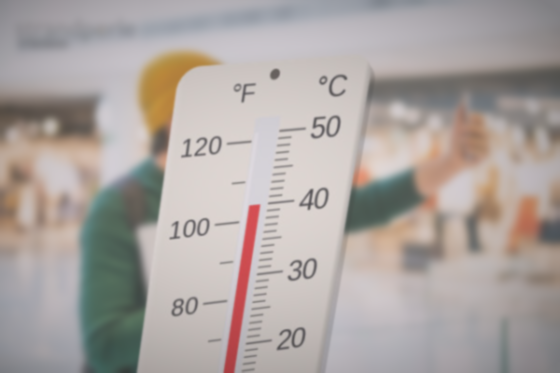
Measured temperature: 40 °C
